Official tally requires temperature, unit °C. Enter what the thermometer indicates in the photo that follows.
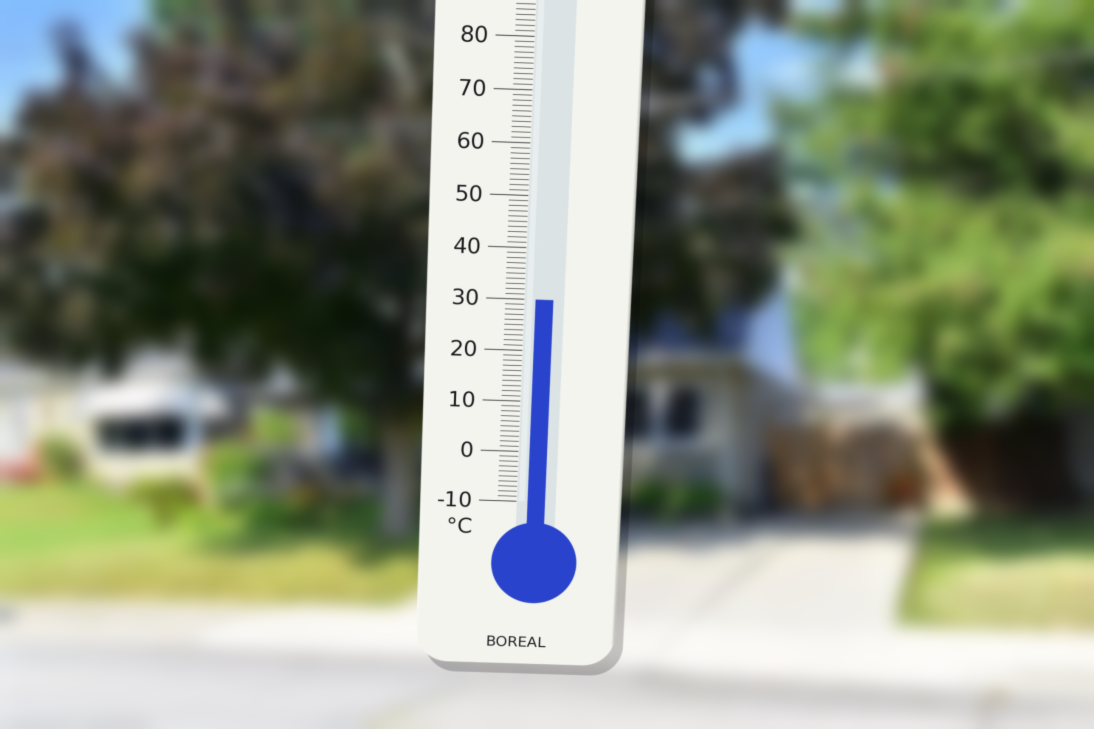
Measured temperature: 30 °C
